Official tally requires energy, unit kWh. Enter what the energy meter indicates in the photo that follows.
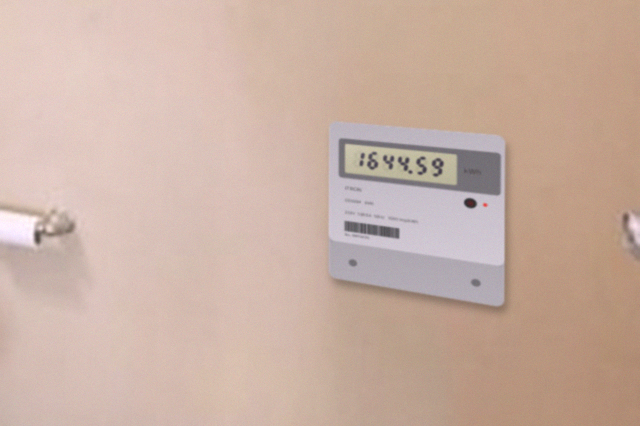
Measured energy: 1644.59 kWh
